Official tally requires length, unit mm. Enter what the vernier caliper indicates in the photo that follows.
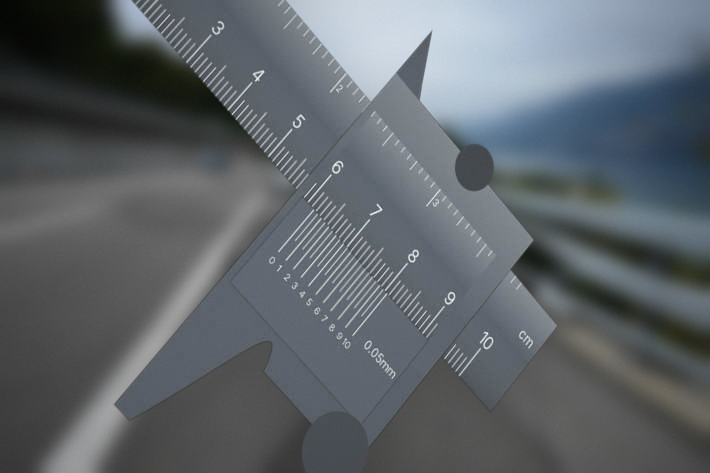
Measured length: 61.6 mm
